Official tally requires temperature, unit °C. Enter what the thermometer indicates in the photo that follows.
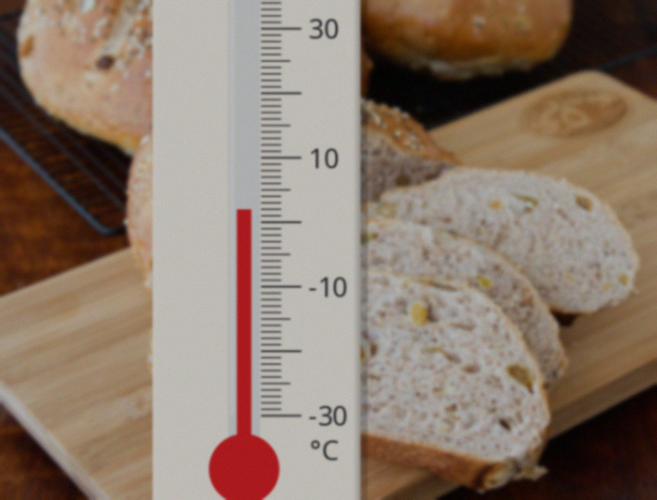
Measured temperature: 2 °C
